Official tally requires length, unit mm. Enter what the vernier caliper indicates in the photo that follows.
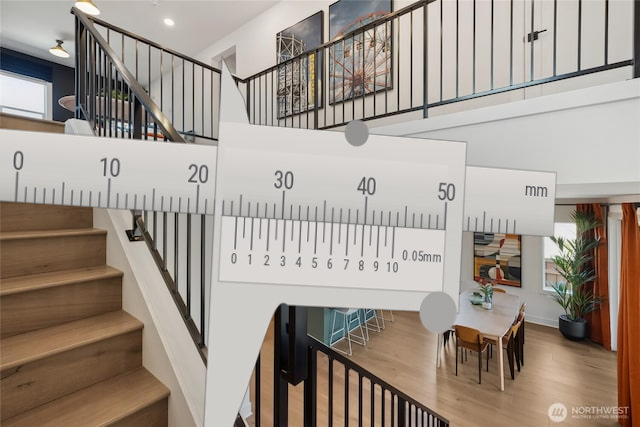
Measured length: 24.6 mm
